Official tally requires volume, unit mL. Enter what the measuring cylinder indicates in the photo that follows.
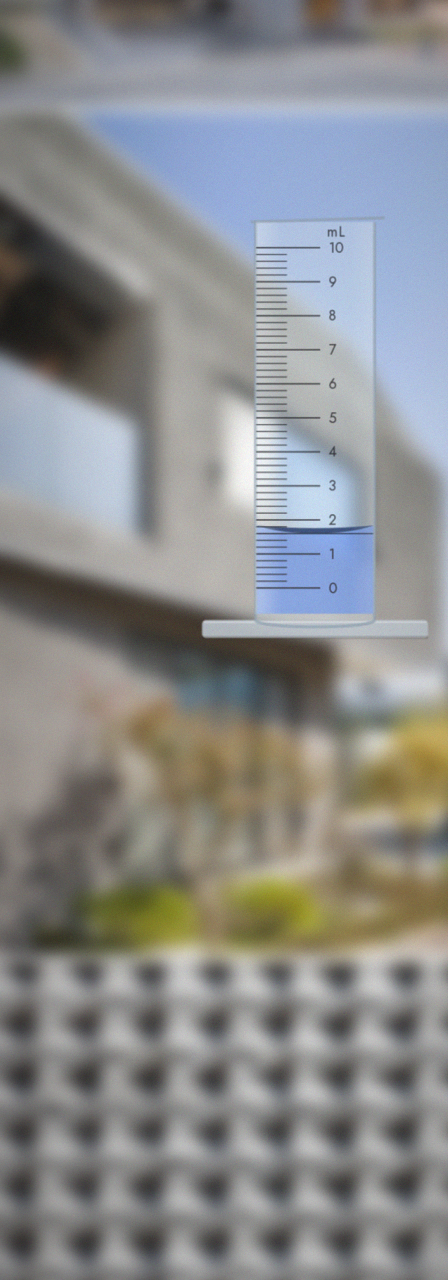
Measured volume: 1.6 mL
